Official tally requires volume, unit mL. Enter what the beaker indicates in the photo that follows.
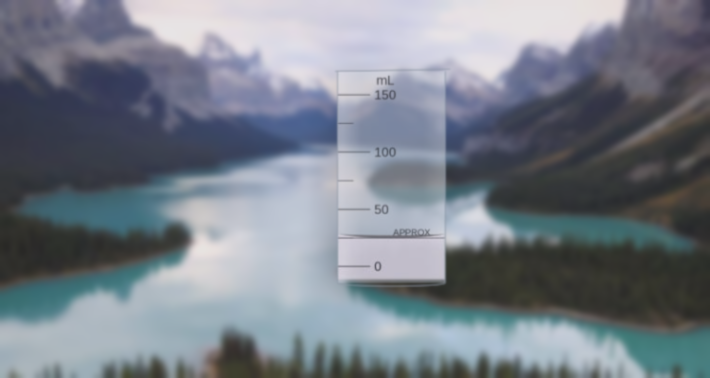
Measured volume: 25 mL
